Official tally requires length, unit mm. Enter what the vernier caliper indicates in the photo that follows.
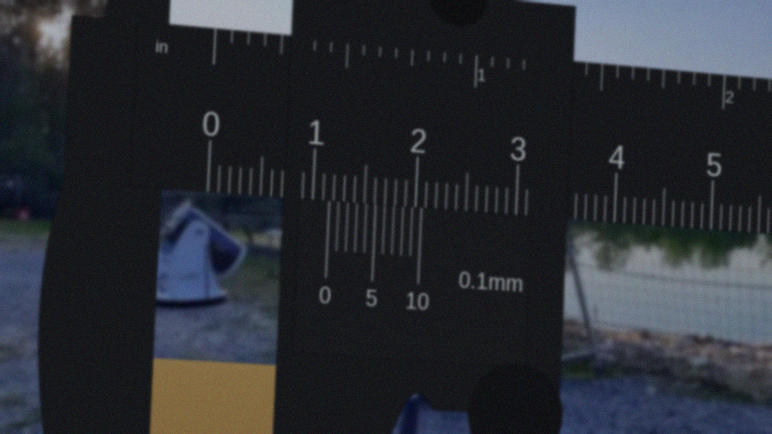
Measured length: 11.6 mm
